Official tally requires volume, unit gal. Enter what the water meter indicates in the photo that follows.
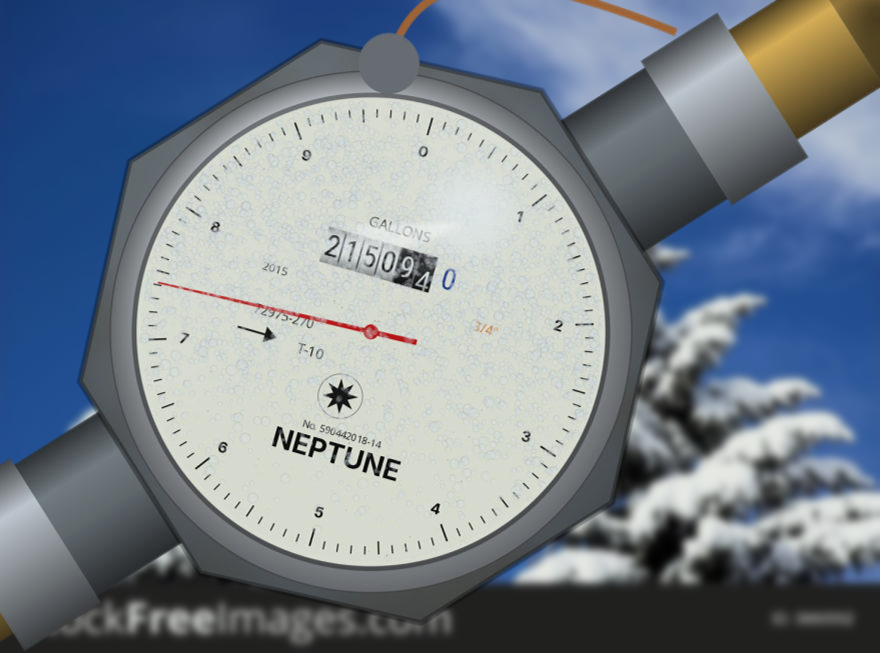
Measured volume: 2150937.4 gal
